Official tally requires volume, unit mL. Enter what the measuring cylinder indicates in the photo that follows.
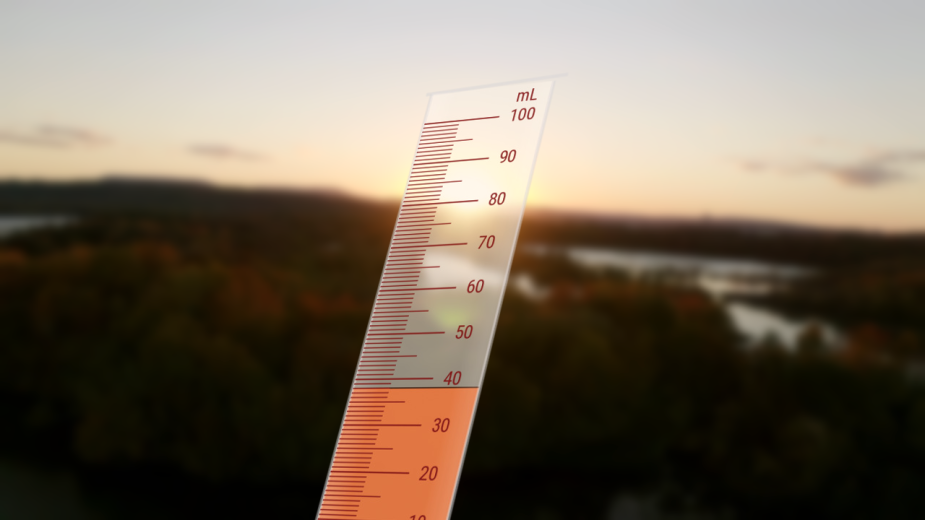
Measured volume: 38 mL
